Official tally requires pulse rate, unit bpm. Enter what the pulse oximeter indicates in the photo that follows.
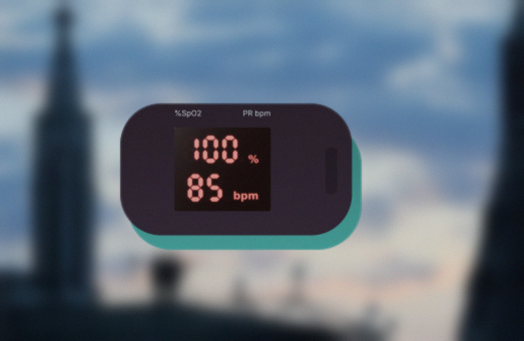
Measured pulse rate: 85 bpm
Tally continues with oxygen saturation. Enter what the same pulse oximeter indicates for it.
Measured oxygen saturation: 100 %
